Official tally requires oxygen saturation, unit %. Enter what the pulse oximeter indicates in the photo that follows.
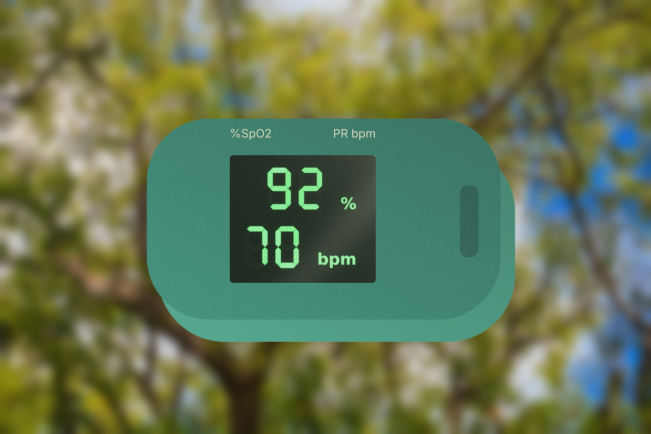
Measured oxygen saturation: 92 %
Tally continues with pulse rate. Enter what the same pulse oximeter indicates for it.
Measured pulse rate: 70 bpm
